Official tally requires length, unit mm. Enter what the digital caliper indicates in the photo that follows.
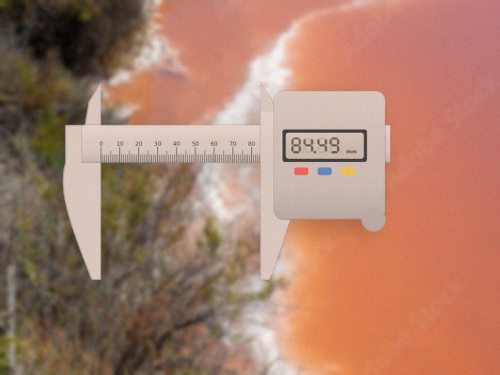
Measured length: 84.49 mm
